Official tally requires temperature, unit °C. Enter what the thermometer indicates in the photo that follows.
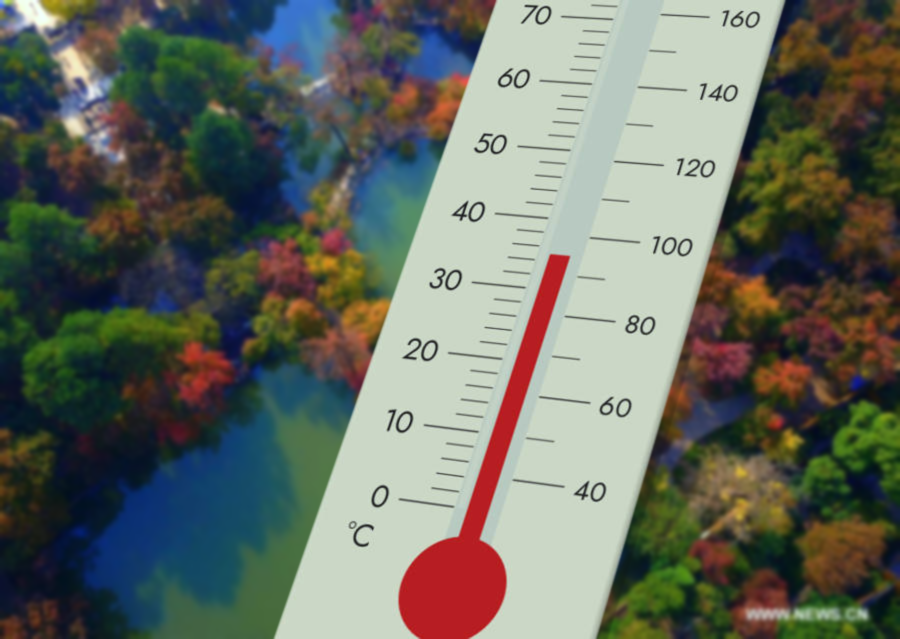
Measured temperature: 35 °C
